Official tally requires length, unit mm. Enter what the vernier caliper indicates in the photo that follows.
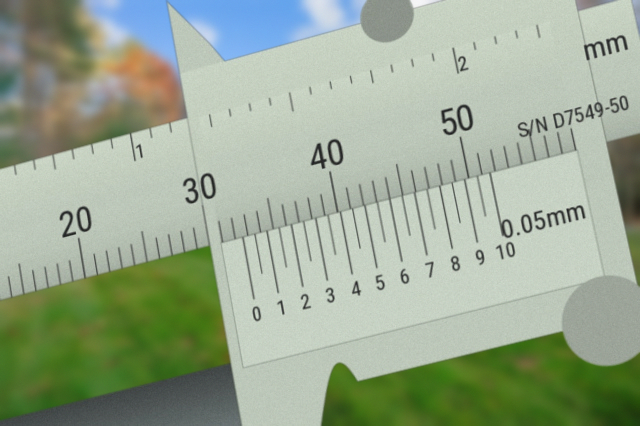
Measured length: 32.6 mm
